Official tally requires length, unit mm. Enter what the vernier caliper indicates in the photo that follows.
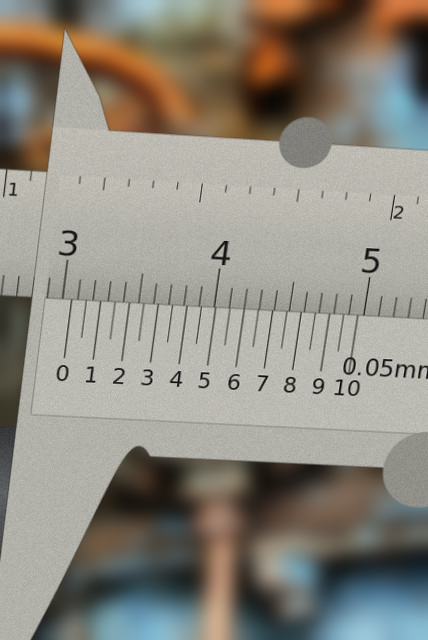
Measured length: 30.6 mm
